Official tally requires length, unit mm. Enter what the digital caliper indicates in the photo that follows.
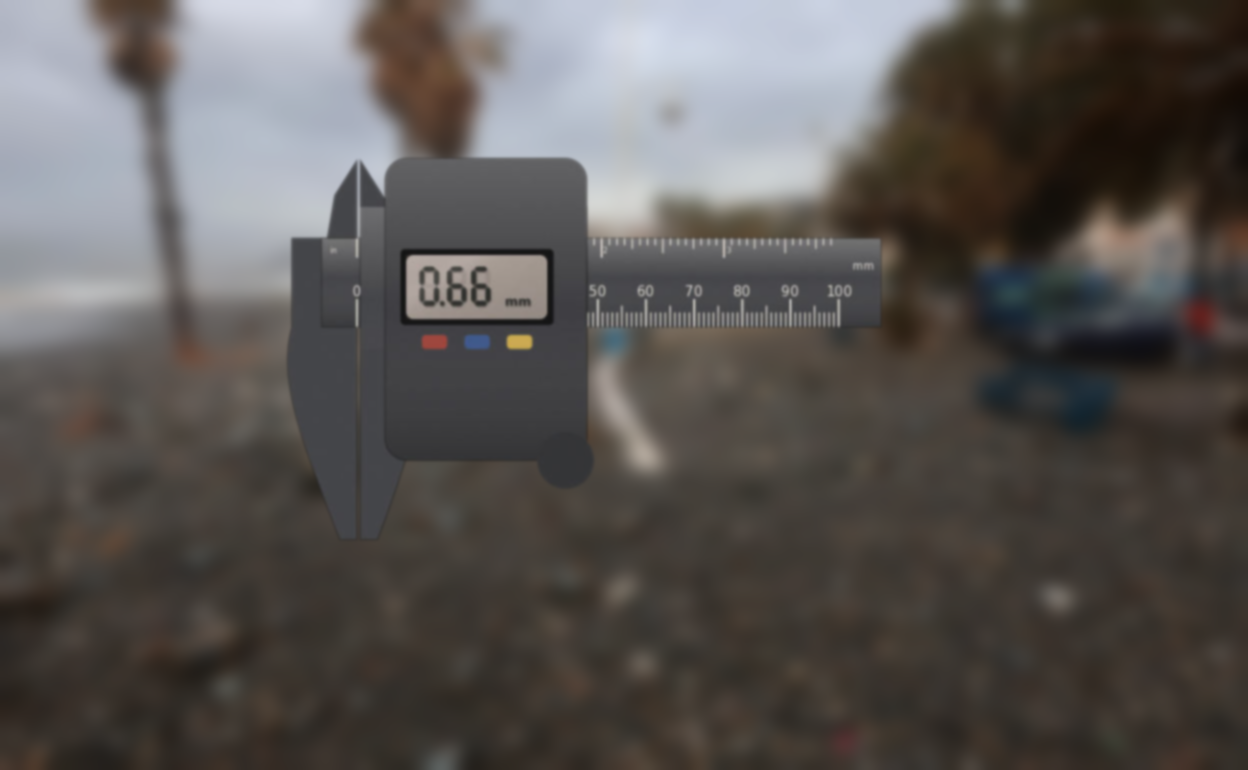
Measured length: 0.66 mm
